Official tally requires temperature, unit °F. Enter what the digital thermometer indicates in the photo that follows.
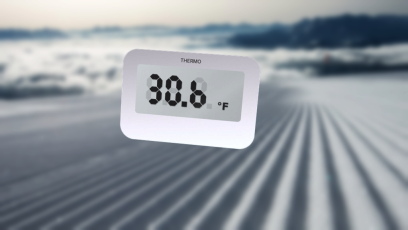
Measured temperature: 30.6 °F
